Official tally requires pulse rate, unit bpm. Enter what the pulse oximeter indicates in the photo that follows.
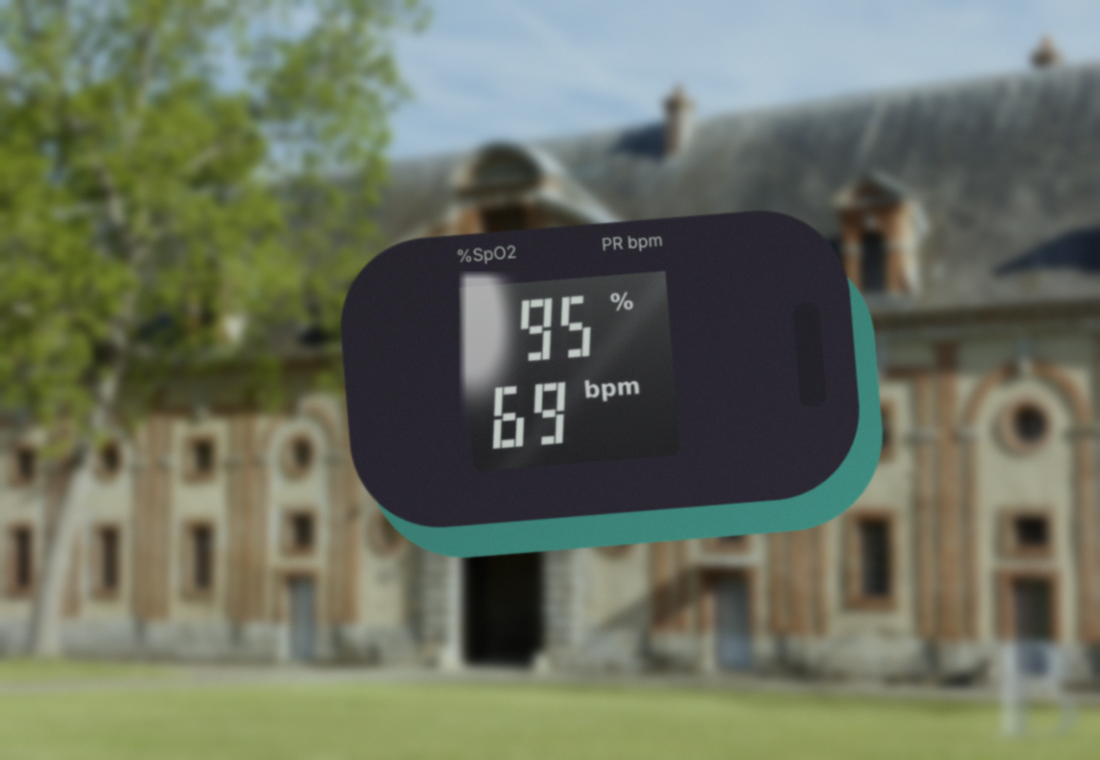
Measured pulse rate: 69 bpm
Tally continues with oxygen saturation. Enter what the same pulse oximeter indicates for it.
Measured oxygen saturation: 95 %
